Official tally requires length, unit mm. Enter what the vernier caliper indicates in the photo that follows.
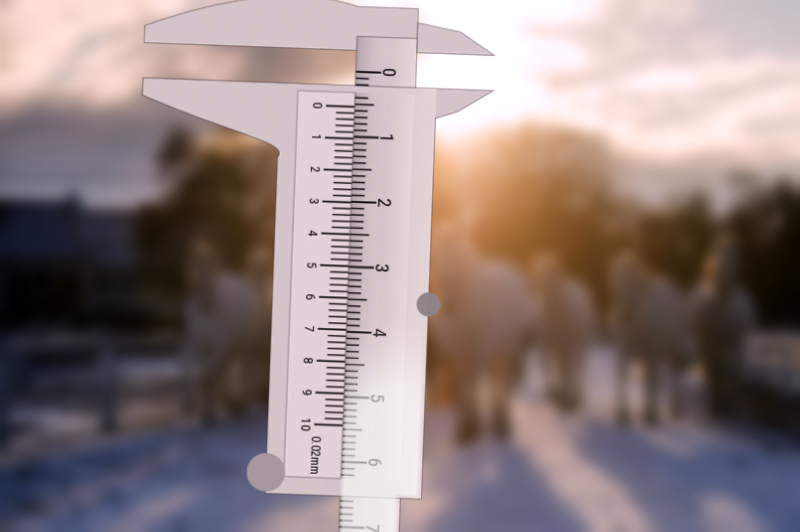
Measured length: 5.4 mm
